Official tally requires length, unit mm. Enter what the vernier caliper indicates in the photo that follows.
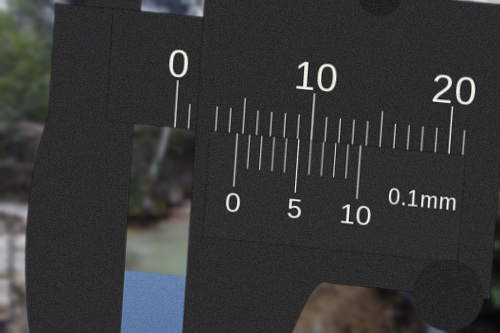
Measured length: 4.6 mm
